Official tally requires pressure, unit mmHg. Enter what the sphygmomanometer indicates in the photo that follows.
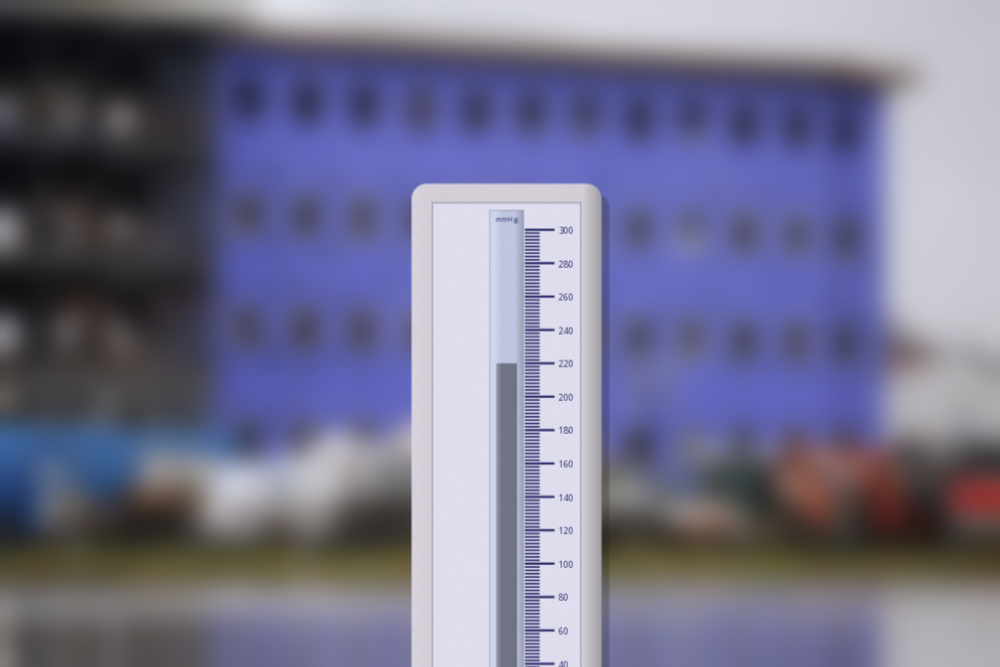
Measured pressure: 220 mmHg
